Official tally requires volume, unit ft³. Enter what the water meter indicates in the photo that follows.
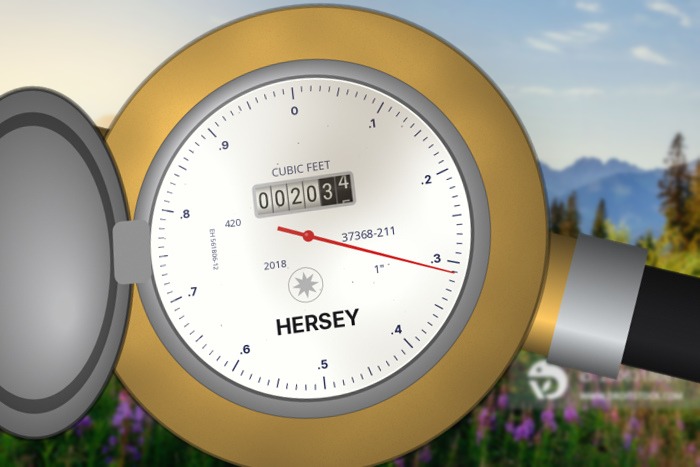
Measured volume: 2034.31 ft³
